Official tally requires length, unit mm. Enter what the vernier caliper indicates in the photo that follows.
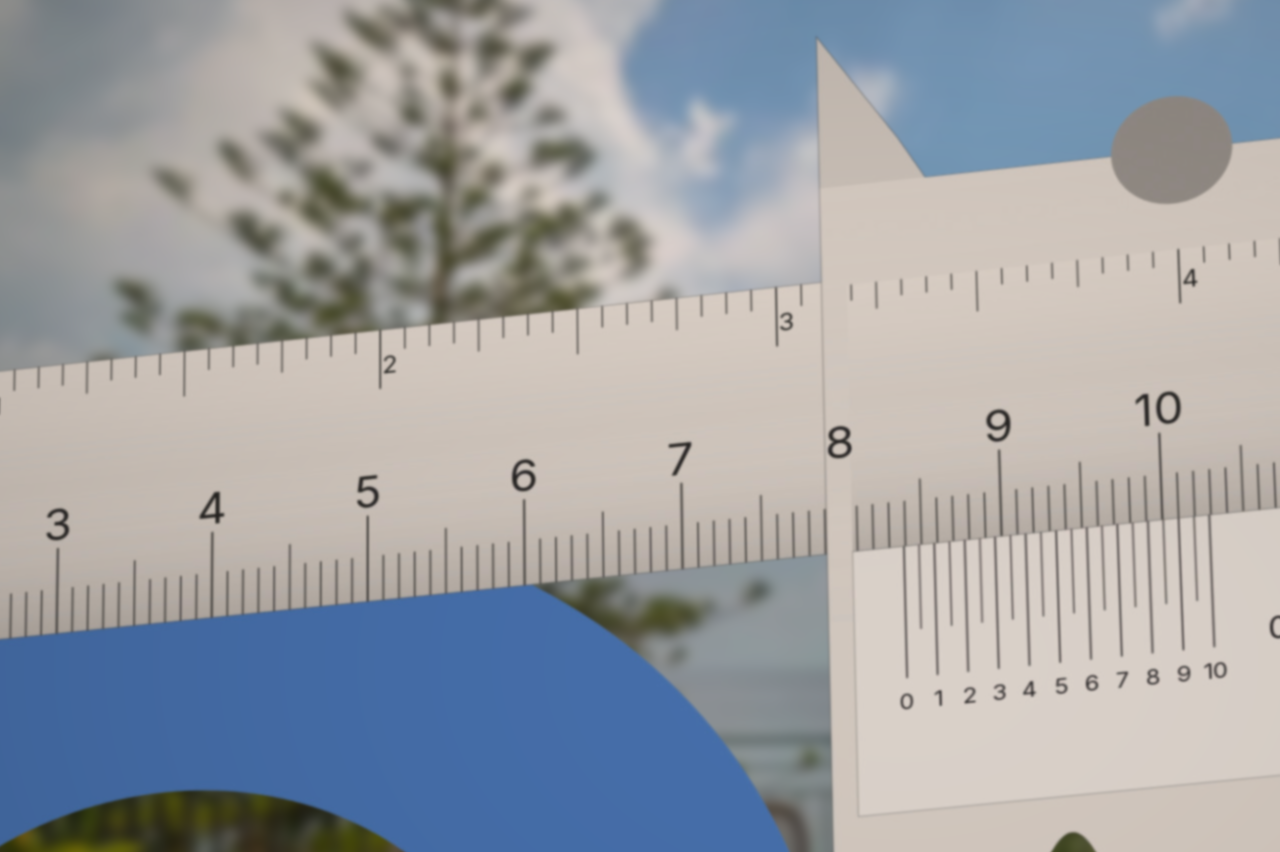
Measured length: 83.9 mm
